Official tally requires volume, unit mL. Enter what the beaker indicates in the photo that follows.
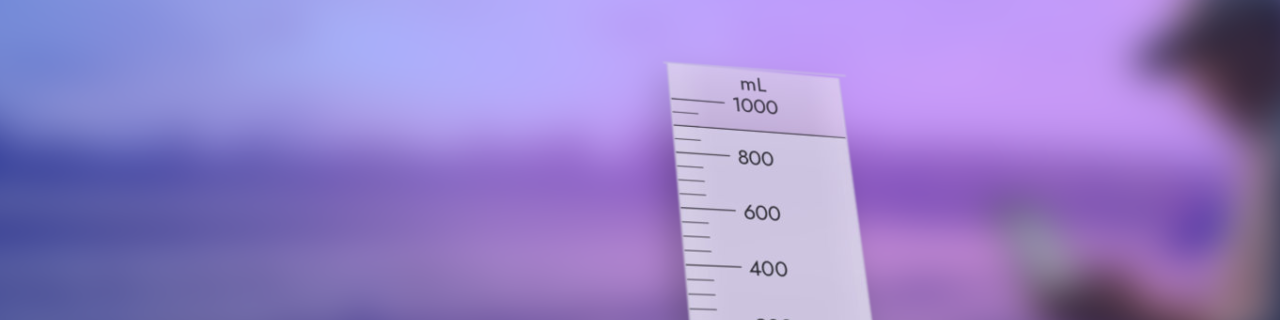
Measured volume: 900 mL
